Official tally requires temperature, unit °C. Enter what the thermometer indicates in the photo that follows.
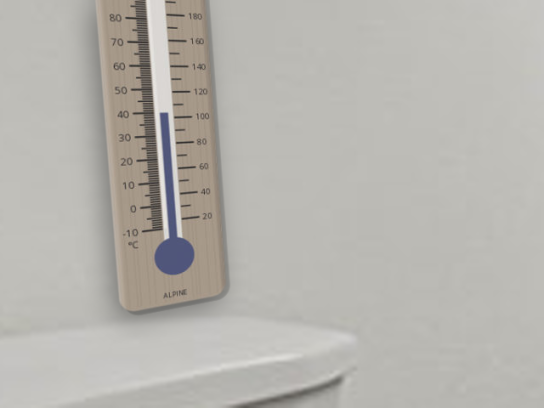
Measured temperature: 40 °C
